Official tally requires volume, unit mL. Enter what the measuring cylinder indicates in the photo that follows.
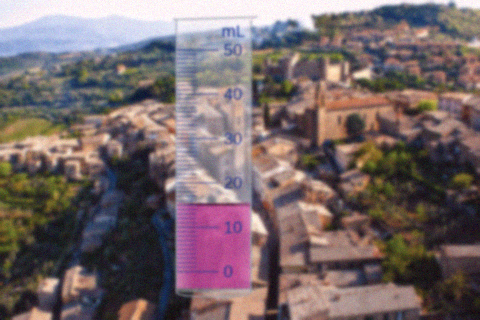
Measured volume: 15 mL
